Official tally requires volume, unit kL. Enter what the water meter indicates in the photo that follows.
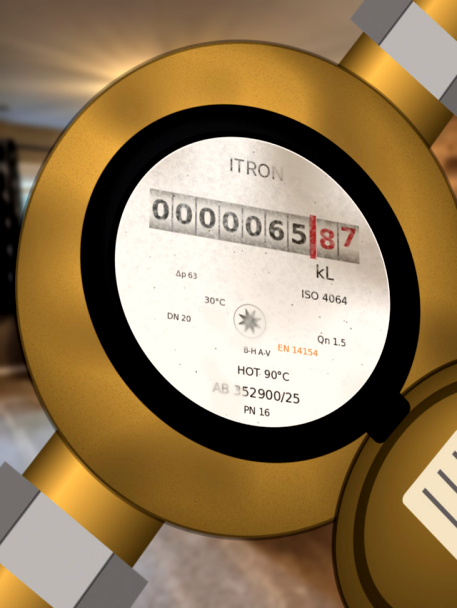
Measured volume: 65.87 kL
